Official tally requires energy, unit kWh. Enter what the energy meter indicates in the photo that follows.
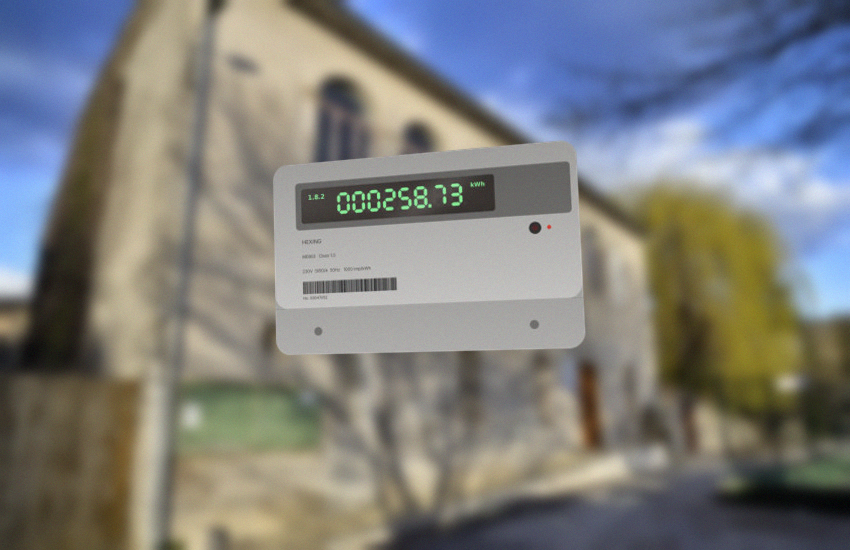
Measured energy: 258.73 kWh
